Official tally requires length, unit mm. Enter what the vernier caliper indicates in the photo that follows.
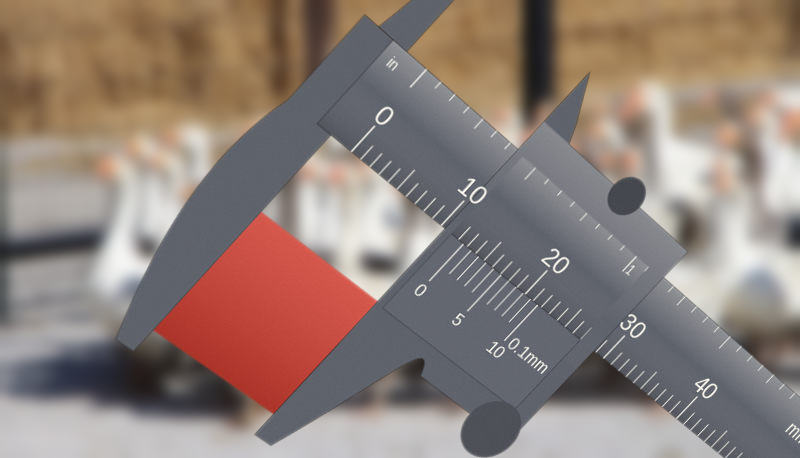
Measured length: 12.6 mm
